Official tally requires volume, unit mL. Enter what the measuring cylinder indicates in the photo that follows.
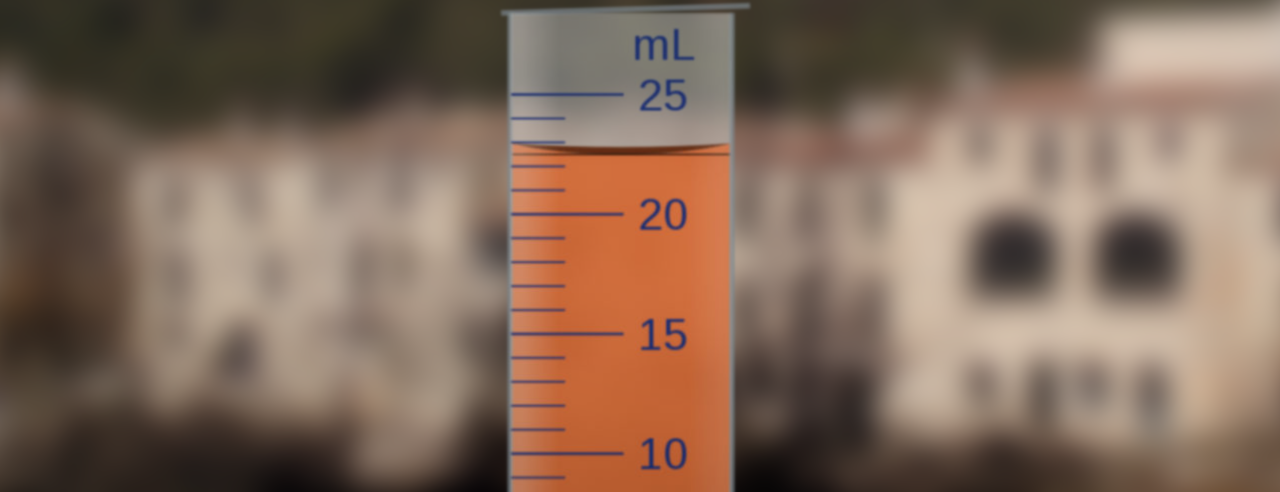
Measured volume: 22.5 mL
